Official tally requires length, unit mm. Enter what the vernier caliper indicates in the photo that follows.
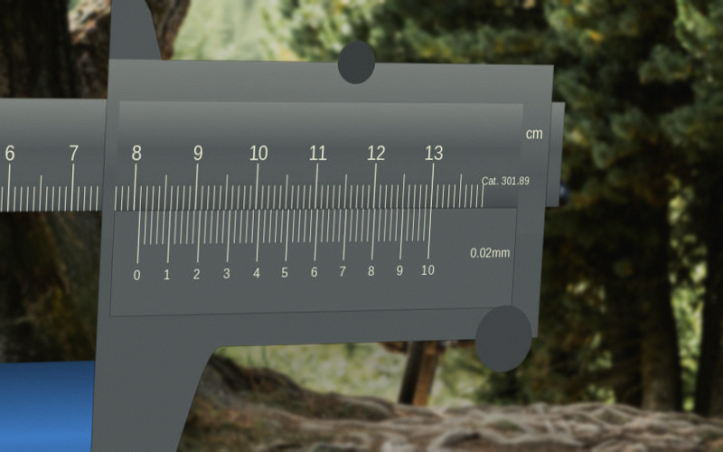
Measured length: 81.0 mm
